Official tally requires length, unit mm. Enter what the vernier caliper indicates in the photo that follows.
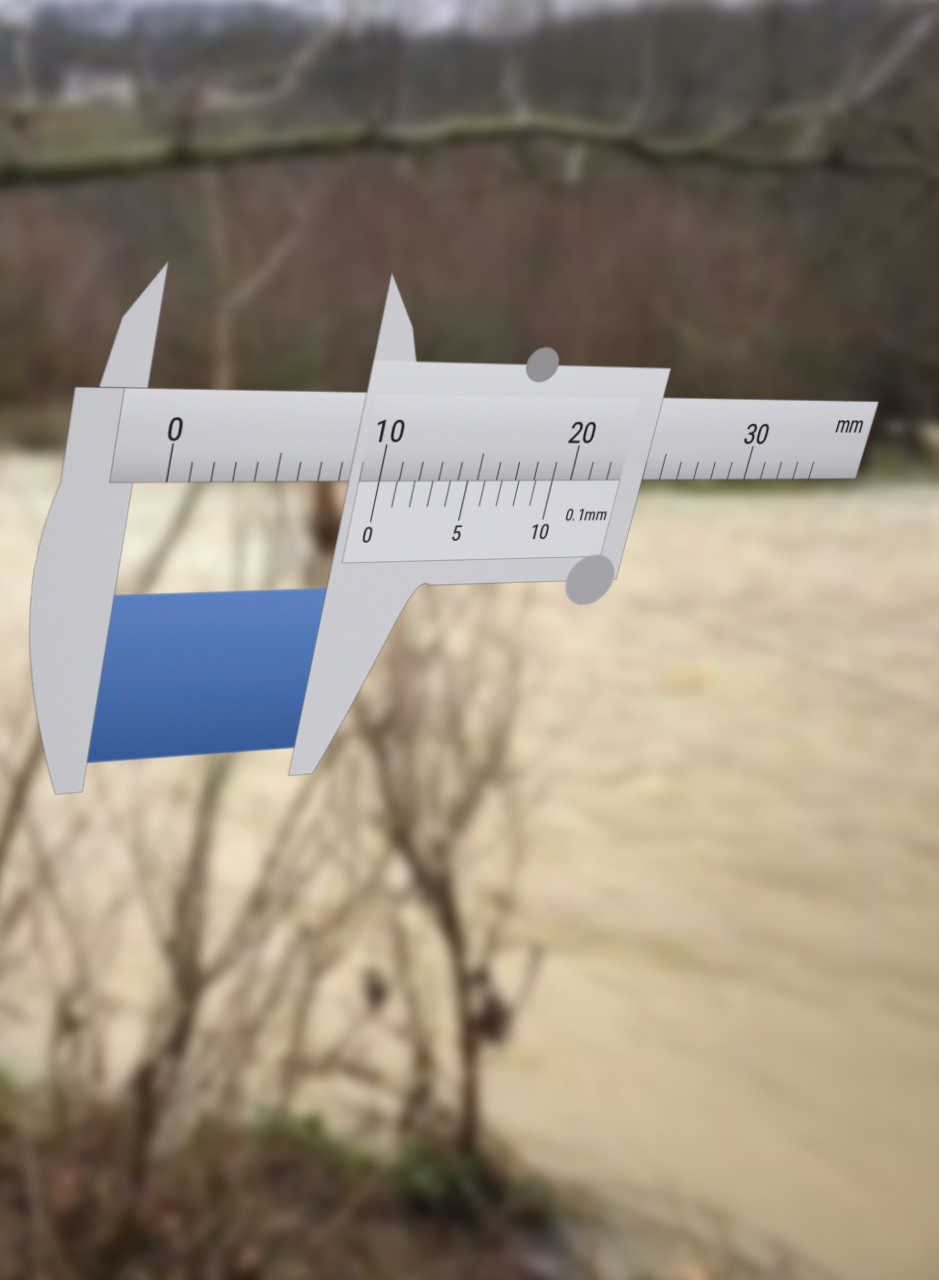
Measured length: 10.0 mm
